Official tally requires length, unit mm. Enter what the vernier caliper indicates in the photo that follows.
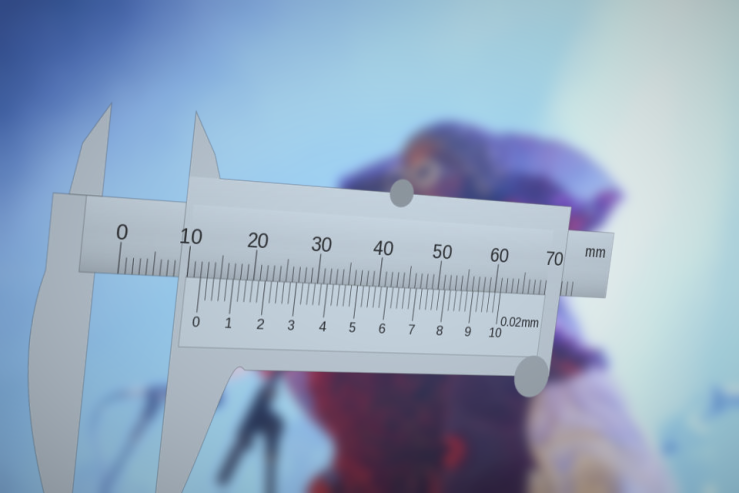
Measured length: 12.0 mm
